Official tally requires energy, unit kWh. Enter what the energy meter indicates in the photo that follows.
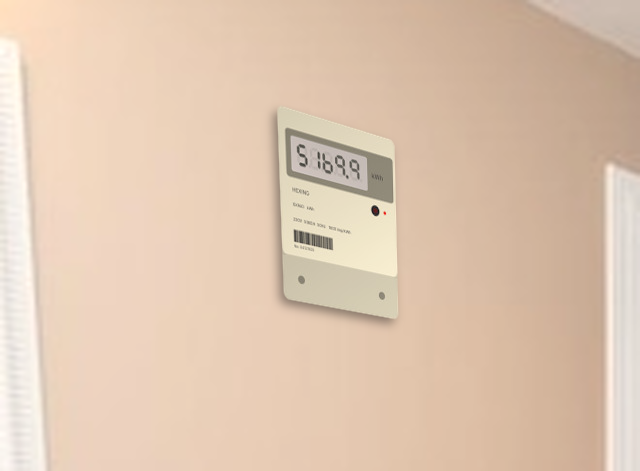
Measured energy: 5169.9 kWh
